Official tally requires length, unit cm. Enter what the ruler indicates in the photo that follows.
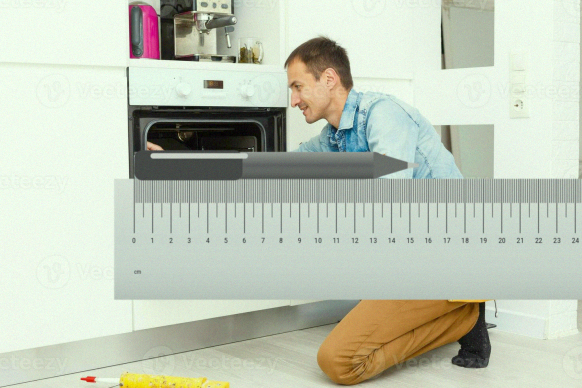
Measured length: 15.5 cm
